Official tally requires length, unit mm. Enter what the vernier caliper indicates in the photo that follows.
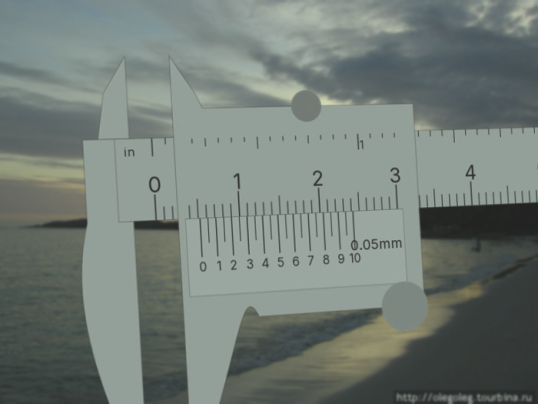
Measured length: 5.2 mm
